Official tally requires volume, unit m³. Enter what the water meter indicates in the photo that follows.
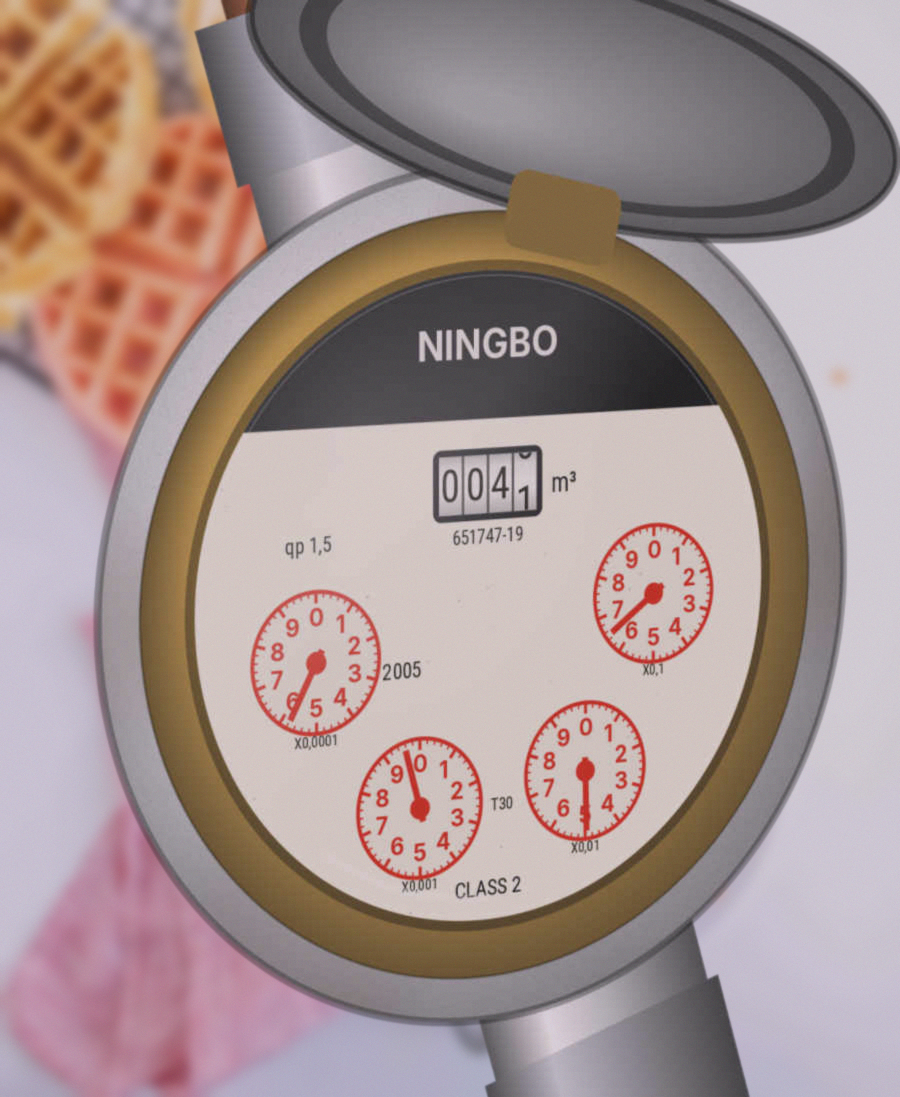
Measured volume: 40.6495 m³
